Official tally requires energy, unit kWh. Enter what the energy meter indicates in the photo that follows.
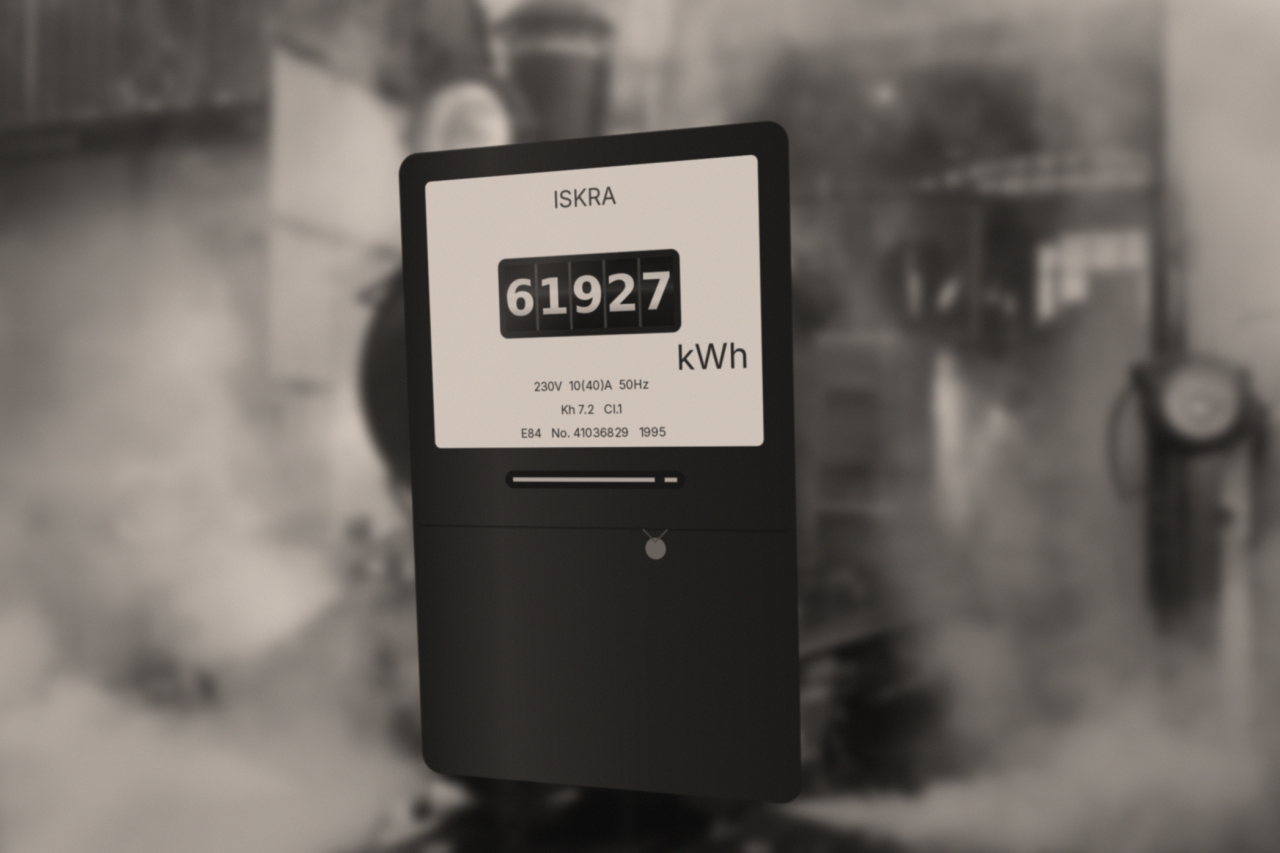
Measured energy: 61927 kWh
